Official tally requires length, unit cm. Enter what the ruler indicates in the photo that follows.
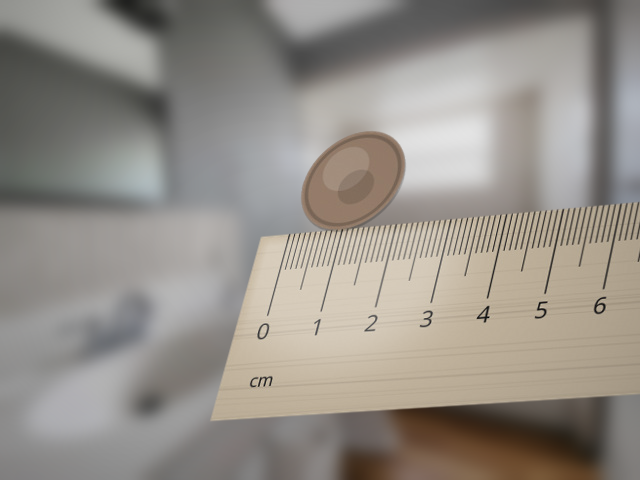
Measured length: 1.9 cm
